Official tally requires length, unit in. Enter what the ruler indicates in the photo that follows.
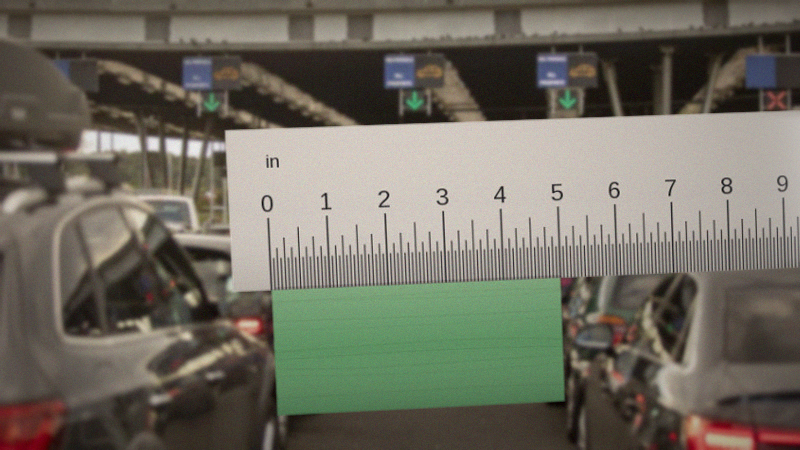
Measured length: 5 in
